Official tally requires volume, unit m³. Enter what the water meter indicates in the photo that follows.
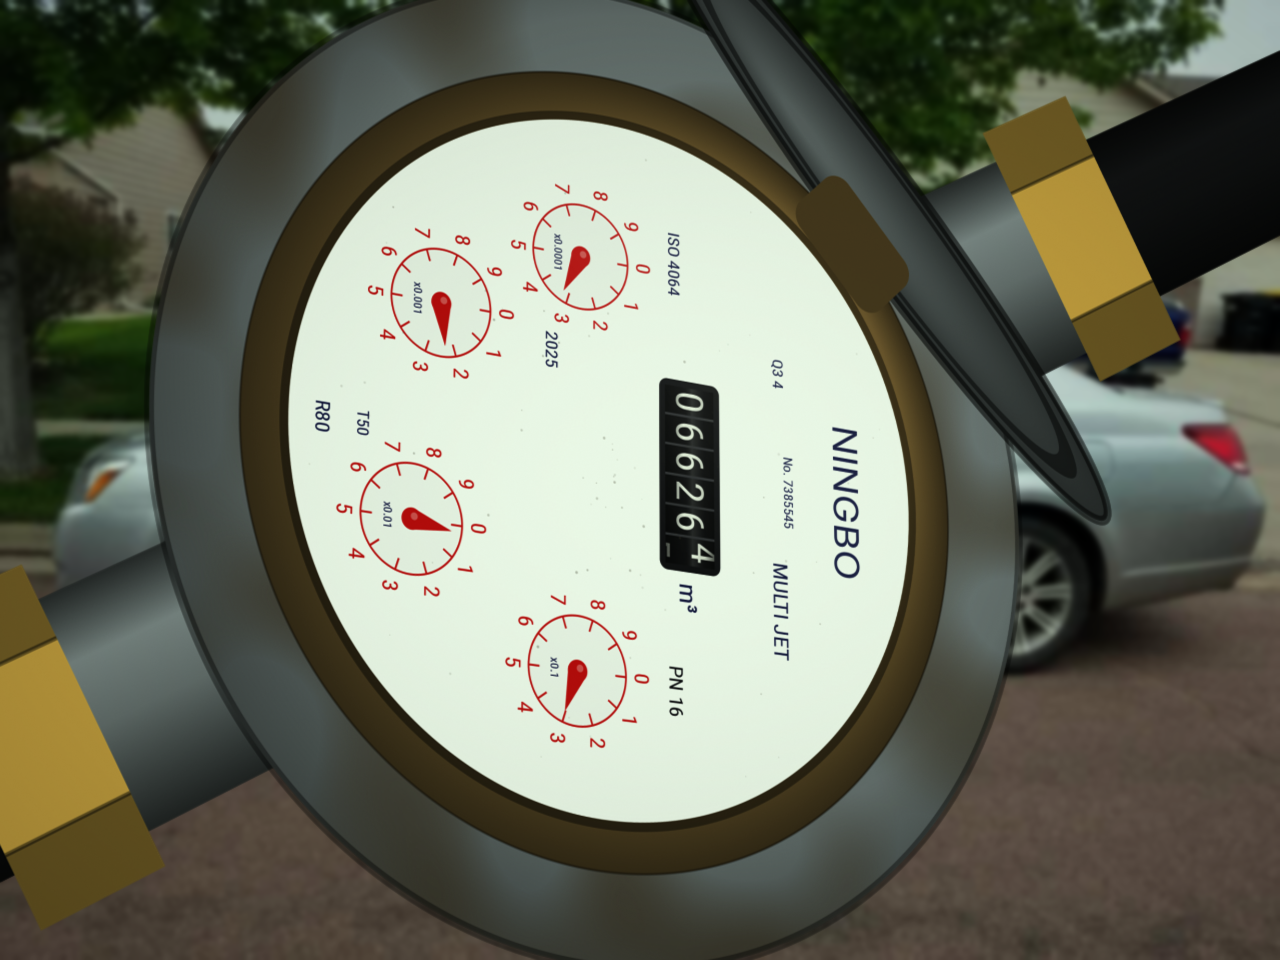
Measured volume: 66264.3023 m³
